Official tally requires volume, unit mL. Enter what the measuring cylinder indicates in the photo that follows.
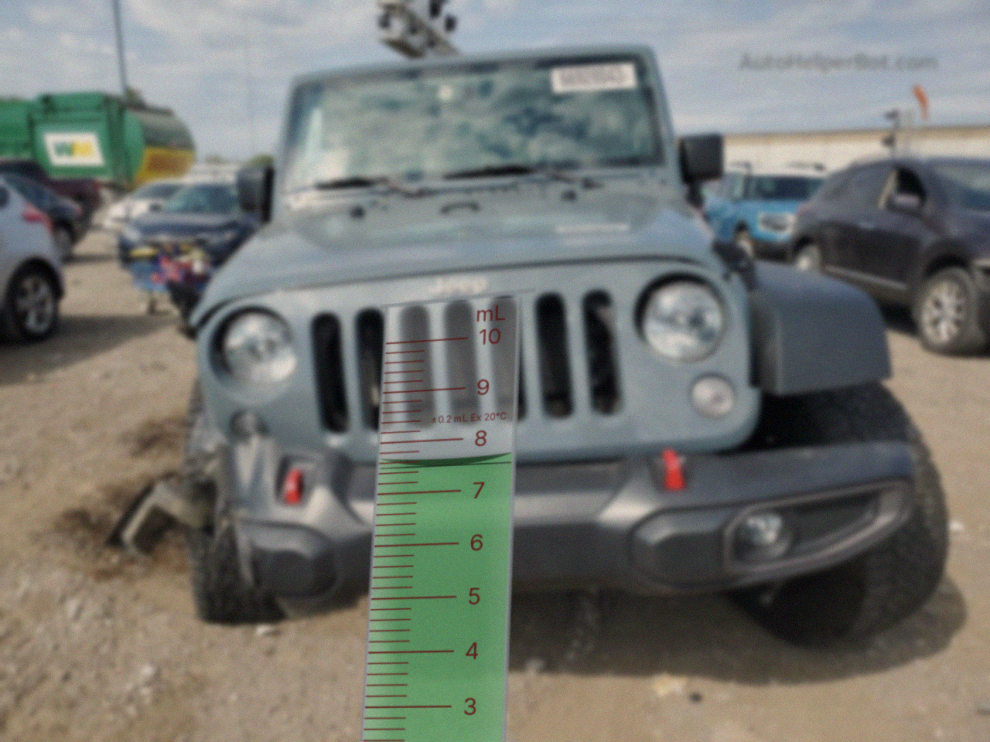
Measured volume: 7.5 mL
